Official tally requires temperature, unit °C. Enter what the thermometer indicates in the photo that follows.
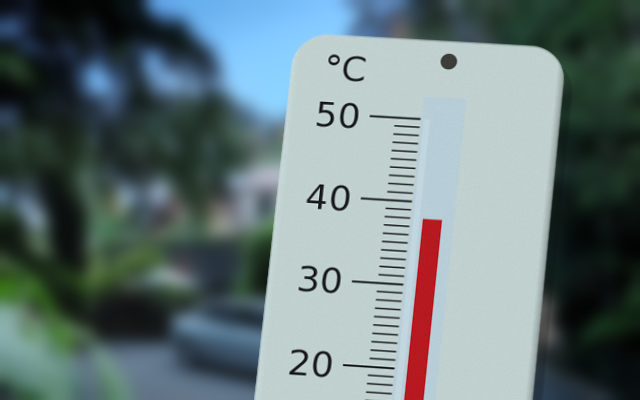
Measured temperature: 38 °C
